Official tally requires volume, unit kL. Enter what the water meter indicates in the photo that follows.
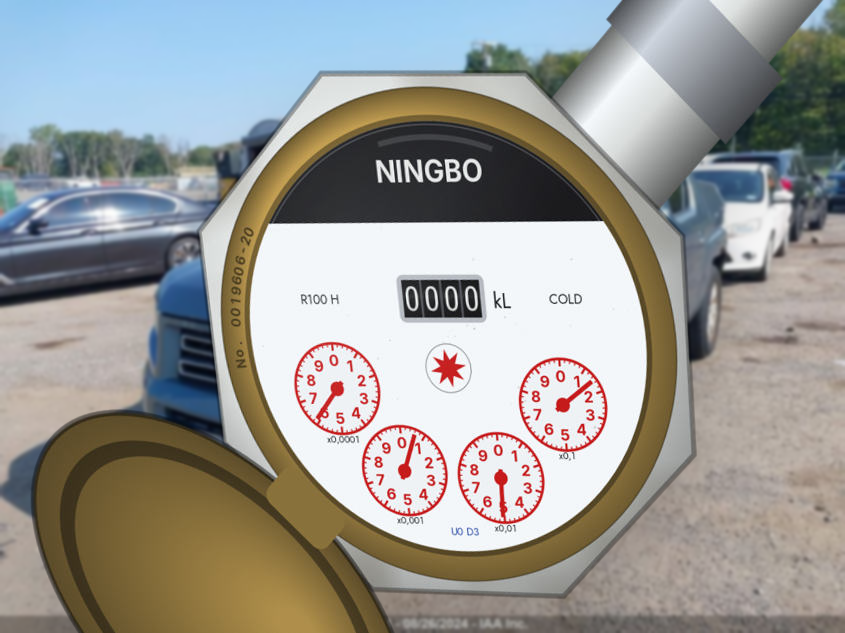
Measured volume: 0.1506 kL
